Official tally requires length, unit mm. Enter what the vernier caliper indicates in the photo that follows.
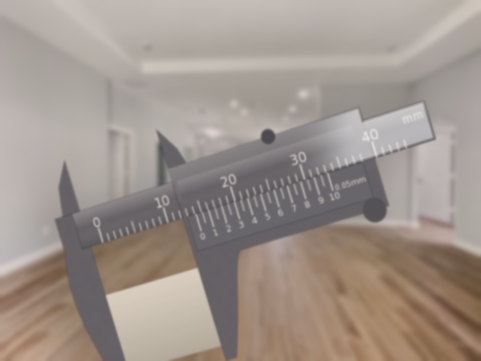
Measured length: 14.2 mm
